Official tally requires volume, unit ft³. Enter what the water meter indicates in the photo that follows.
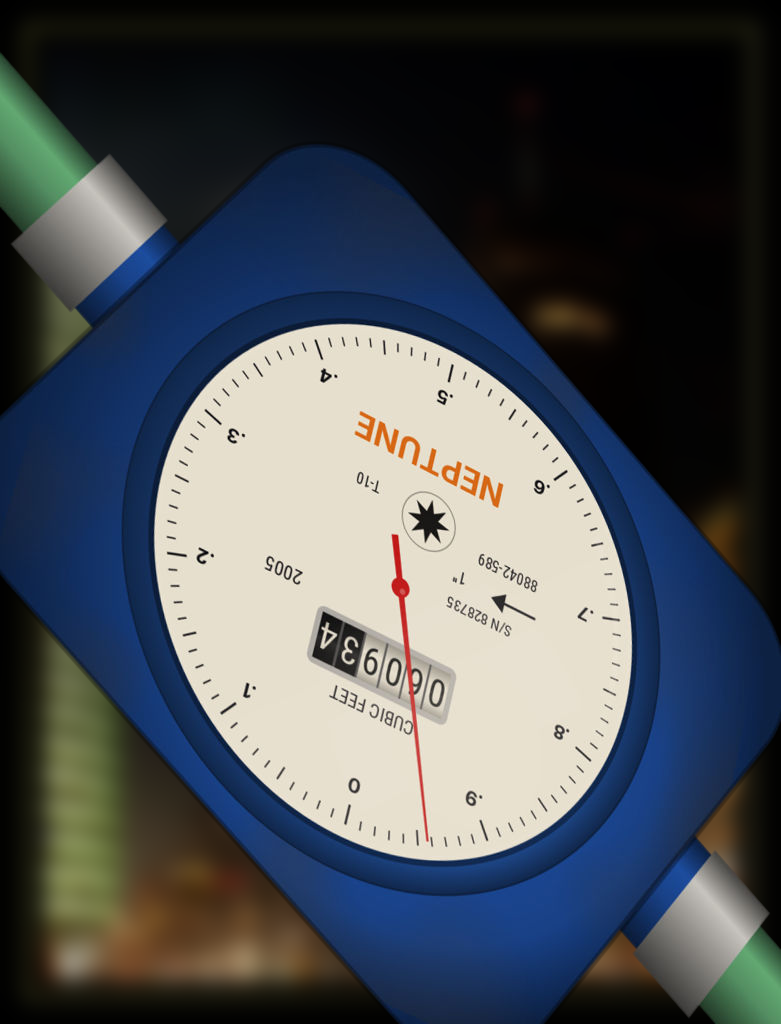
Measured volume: 60933.94 ft³
